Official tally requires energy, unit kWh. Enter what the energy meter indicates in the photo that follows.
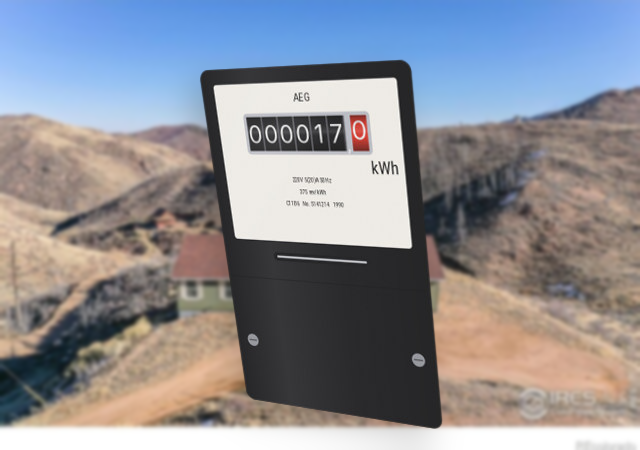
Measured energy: 17.0 kWh
